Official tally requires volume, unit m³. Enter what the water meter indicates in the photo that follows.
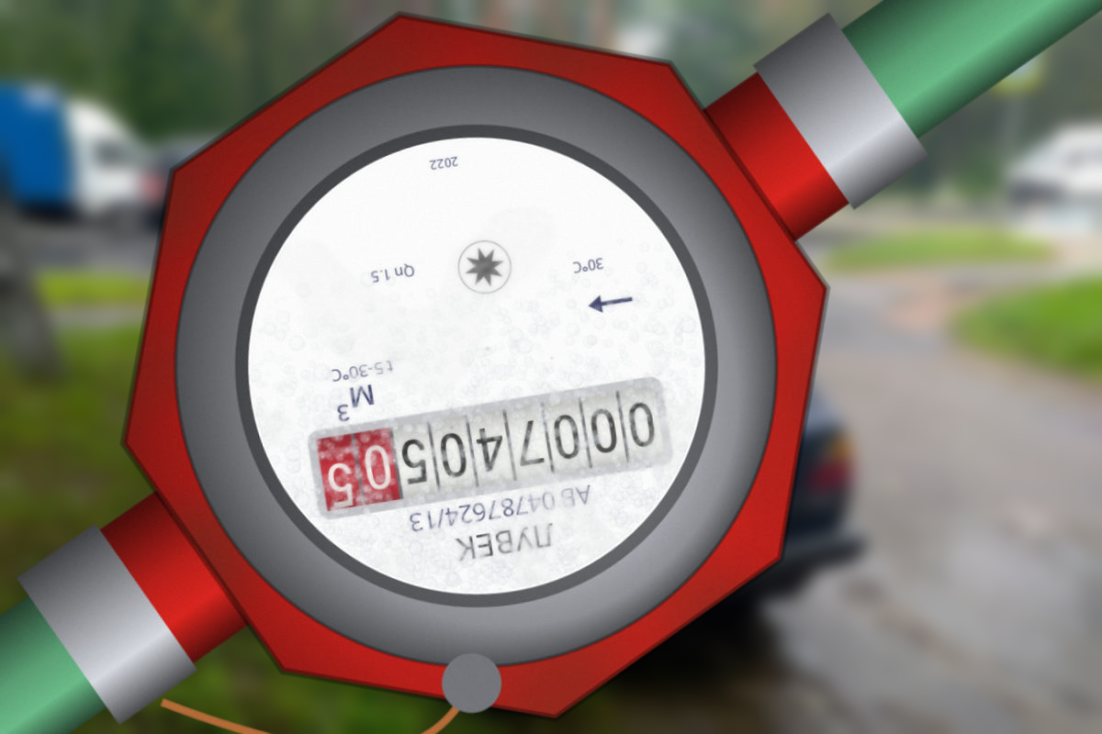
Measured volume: 7405.05 m³
